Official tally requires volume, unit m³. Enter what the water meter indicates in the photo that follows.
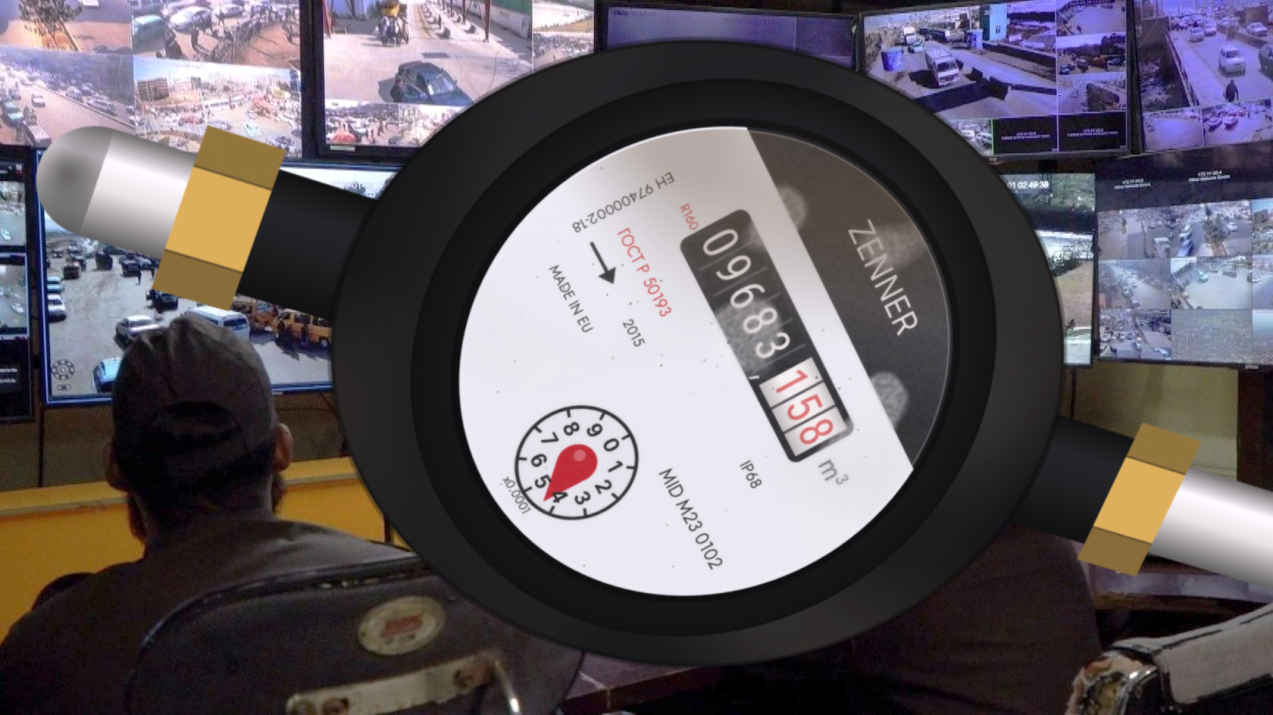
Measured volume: 9683.1584 m³
